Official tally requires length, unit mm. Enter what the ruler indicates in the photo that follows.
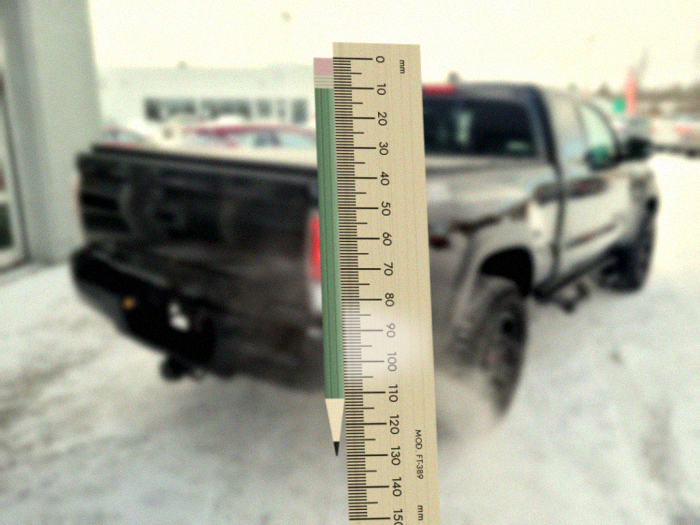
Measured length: 130 mm
